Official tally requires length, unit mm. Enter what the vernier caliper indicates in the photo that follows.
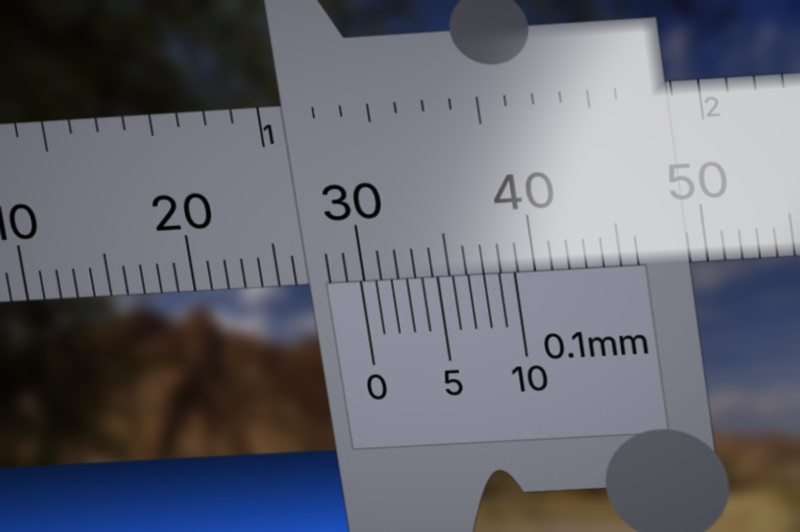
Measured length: 29.8 mm
